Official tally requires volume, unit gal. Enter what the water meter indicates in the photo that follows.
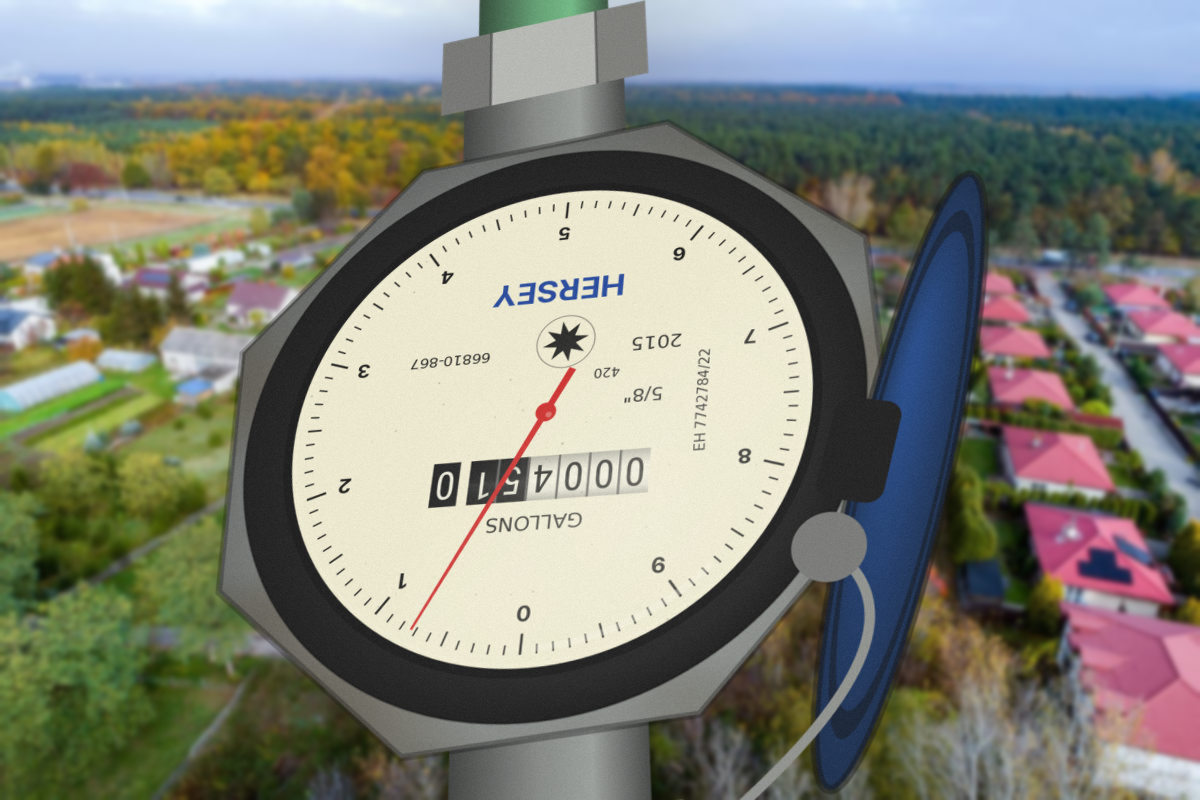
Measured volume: 4510.7 gal
